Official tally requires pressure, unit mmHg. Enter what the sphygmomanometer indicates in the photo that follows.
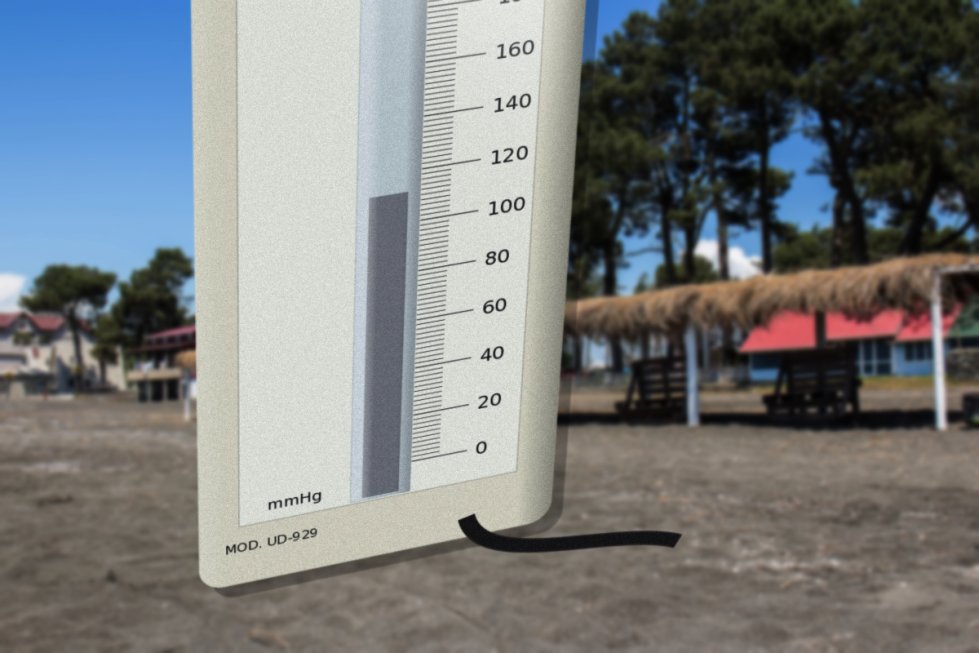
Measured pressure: 112 mmHg
